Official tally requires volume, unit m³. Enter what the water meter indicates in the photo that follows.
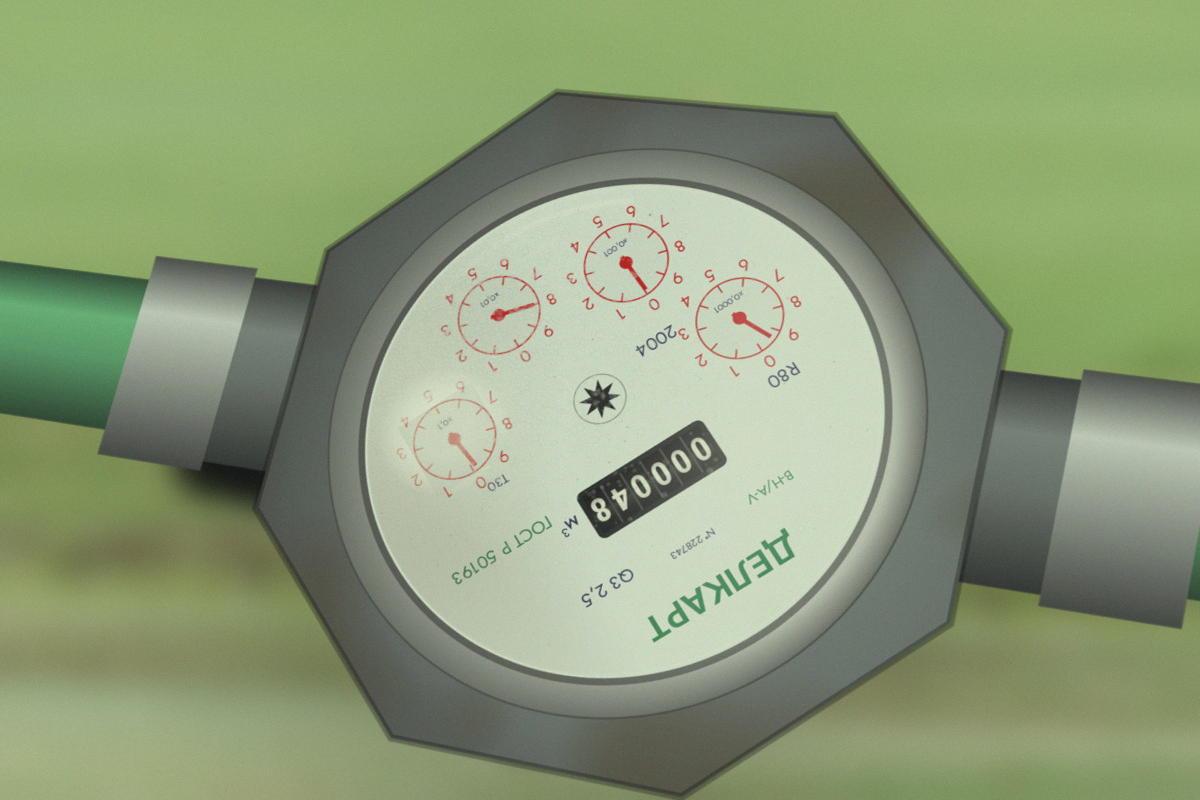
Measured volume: 47.9799 m³
